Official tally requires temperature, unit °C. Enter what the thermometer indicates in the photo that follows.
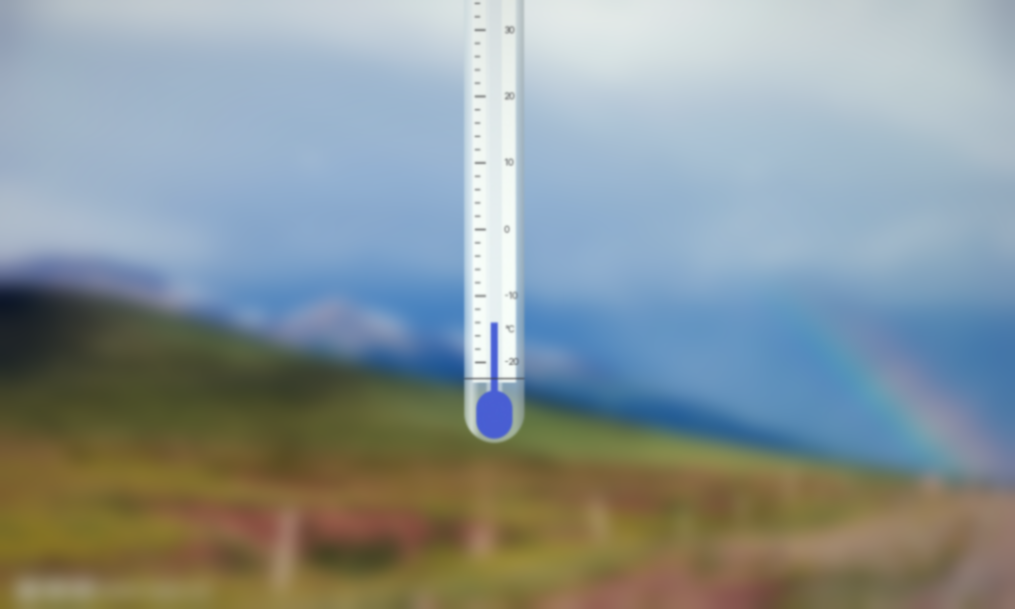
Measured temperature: -14 °C
